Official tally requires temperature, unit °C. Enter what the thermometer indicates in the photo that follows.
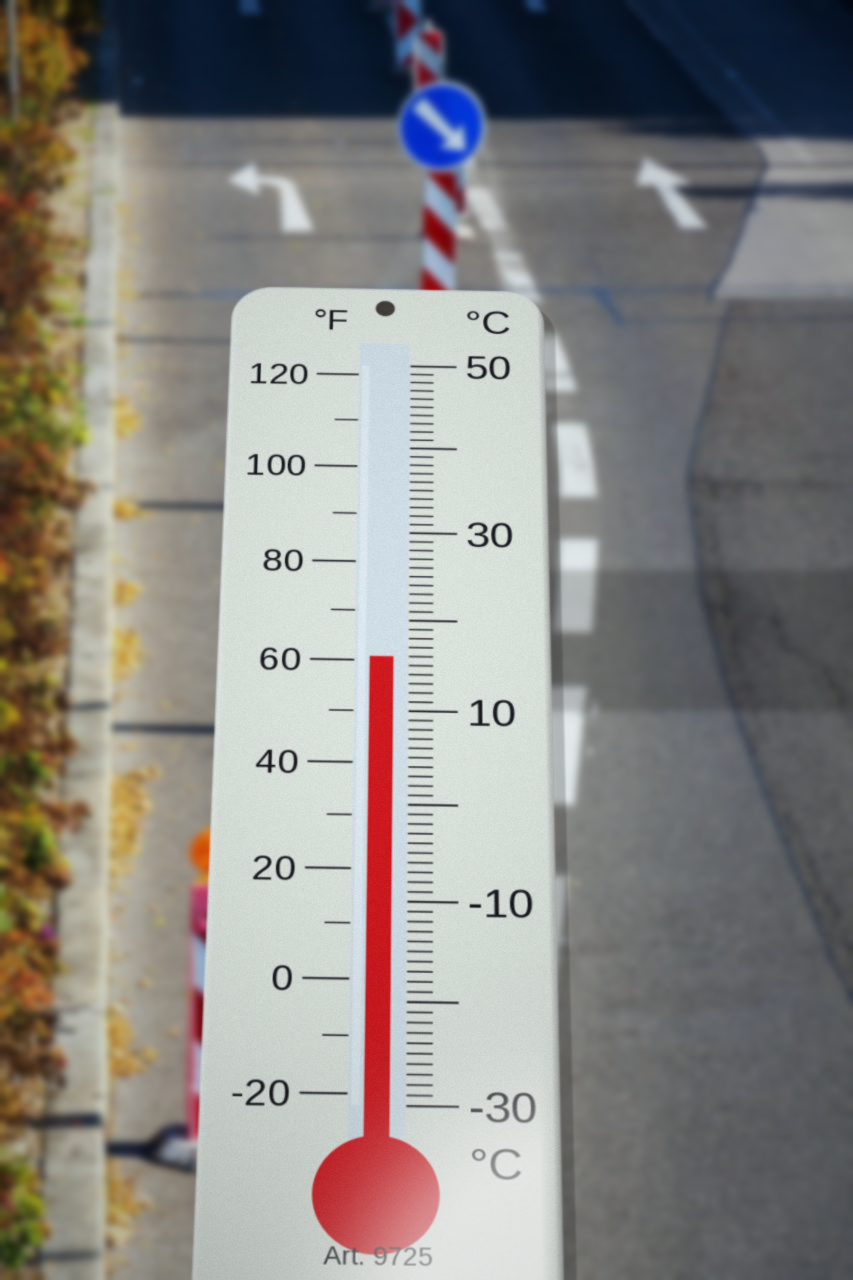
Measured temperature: 16 °C
